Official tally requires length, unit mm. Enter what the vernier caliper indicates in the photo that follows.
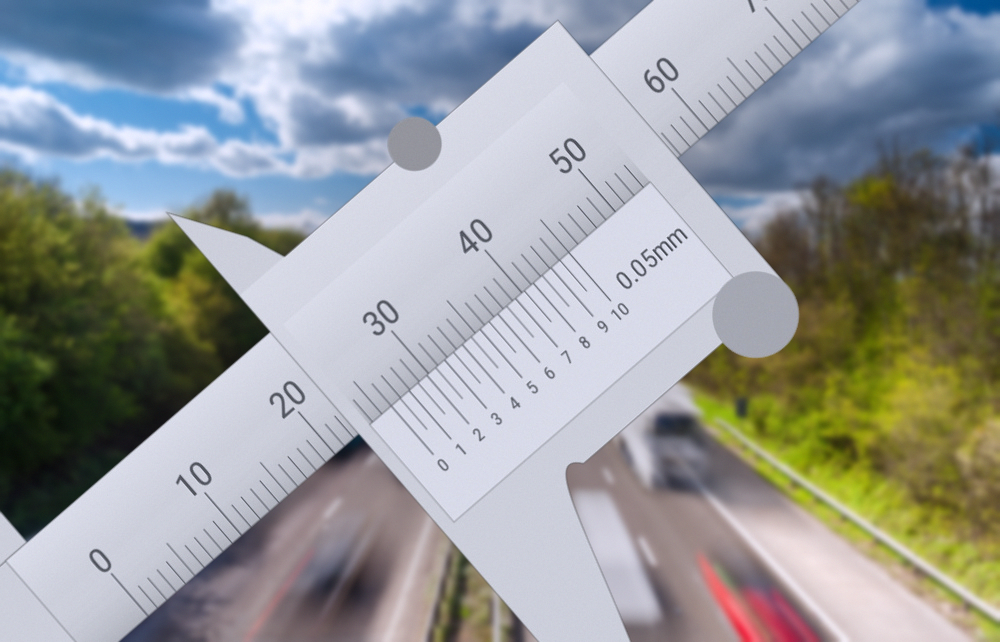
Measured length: 26.0 mm
